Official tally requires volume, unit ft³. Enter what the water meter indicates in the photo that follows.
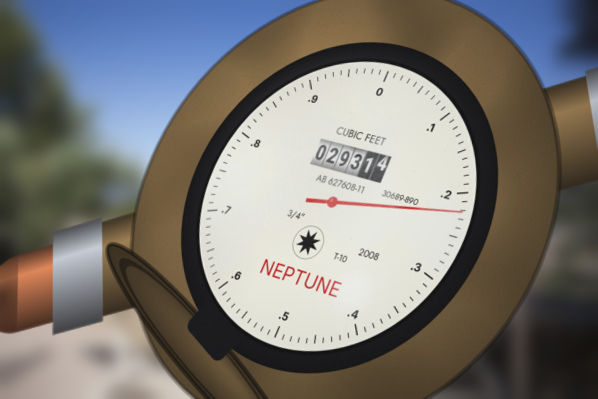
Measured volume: 29314.22 ft³
